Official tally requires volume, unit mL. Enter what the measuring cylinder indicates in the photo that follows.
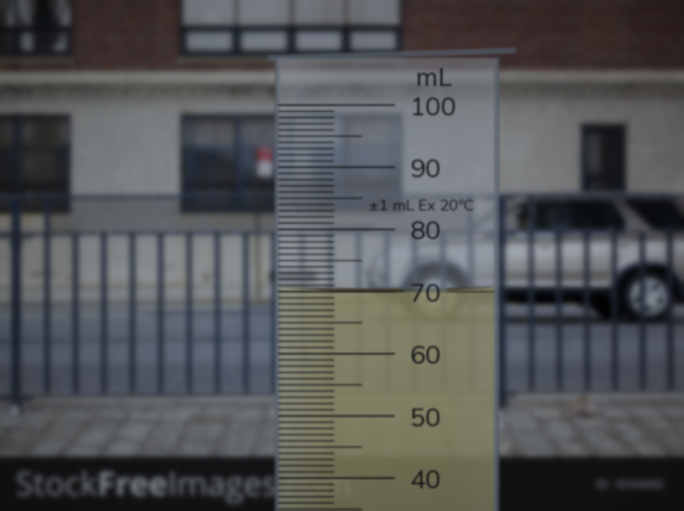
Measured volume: 70 mL
